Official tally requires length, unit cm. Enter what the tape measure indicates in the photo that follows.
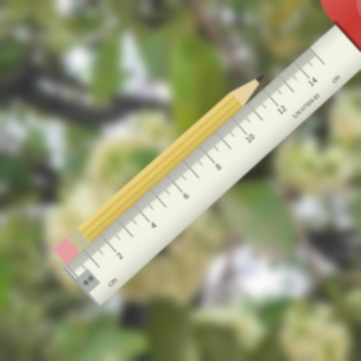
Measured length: 12.5 cm
